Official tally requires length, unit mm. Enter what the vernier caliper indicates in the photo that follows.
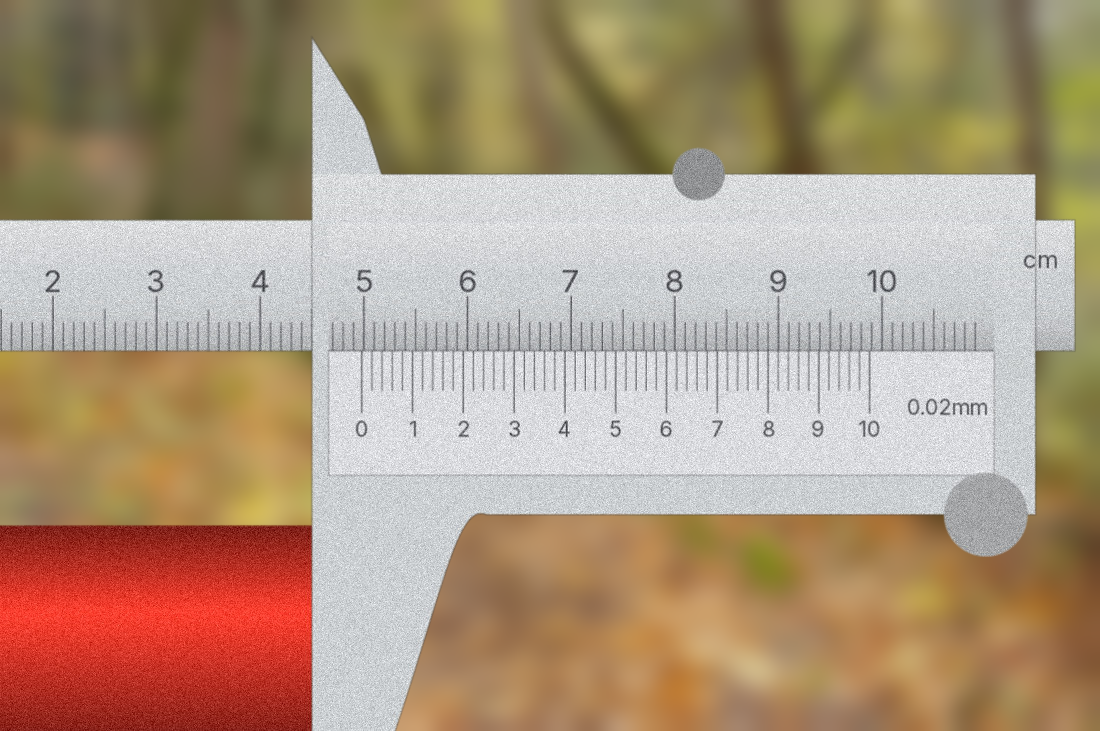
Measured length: 49.8 mm
